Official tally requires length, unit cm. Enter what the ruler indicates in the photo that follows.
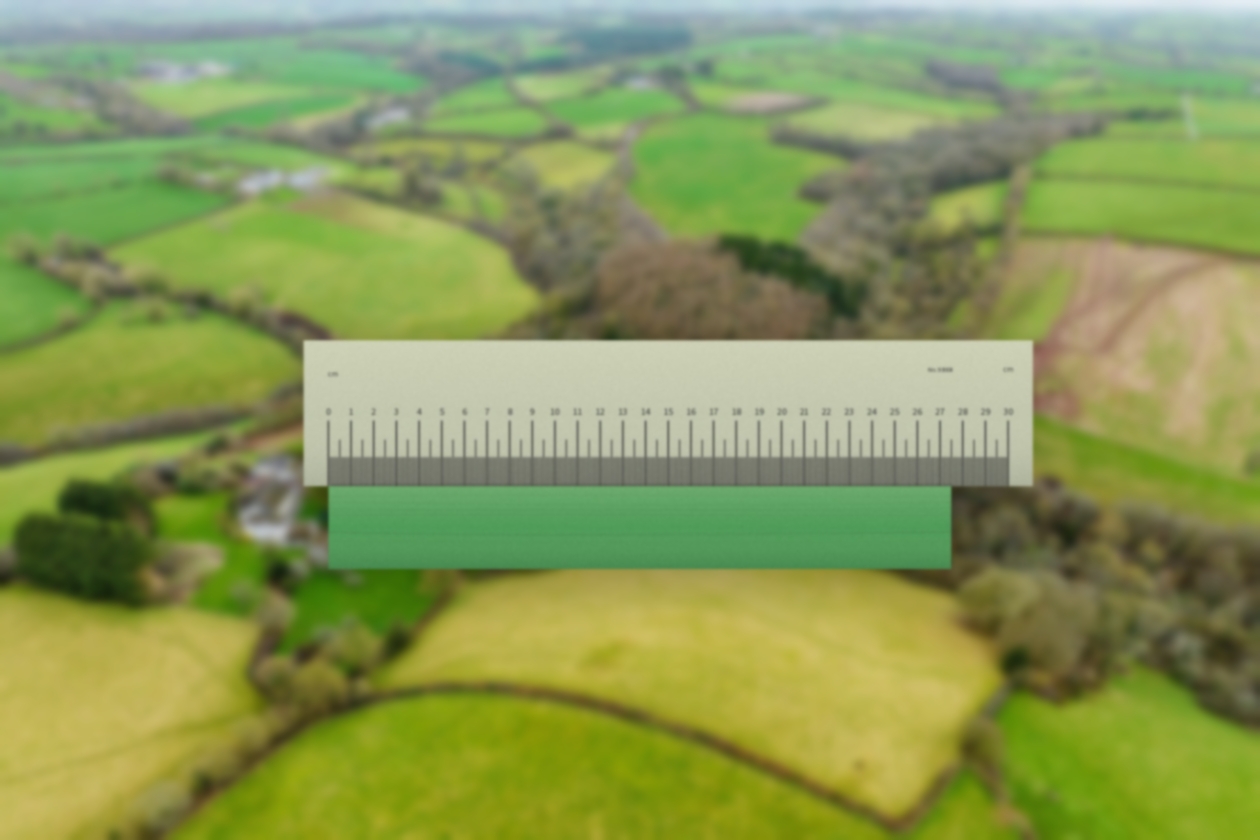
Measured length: 27.5 cm
